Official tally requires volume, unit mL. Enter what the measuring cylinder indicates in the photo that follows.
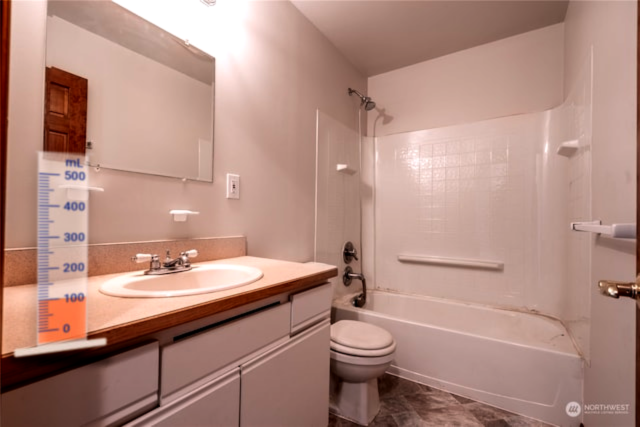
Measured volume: 100 mL
